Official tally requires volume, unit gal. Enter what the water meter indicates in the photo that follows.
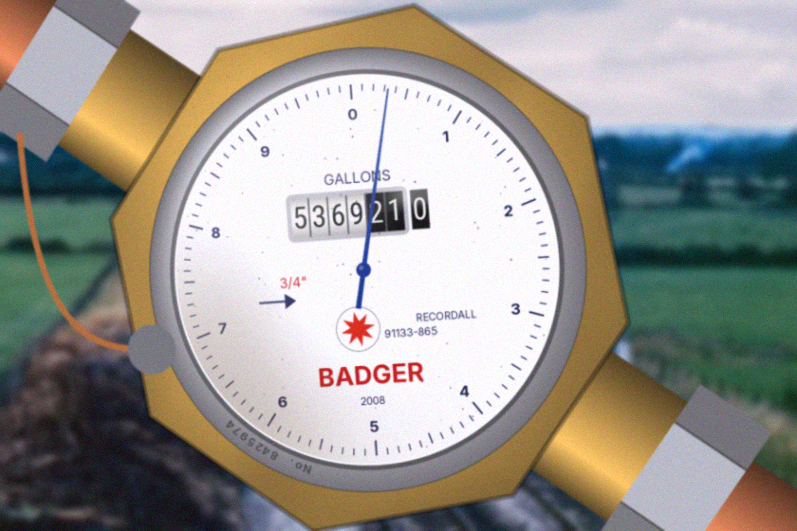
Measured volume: 5369210.3 gal
